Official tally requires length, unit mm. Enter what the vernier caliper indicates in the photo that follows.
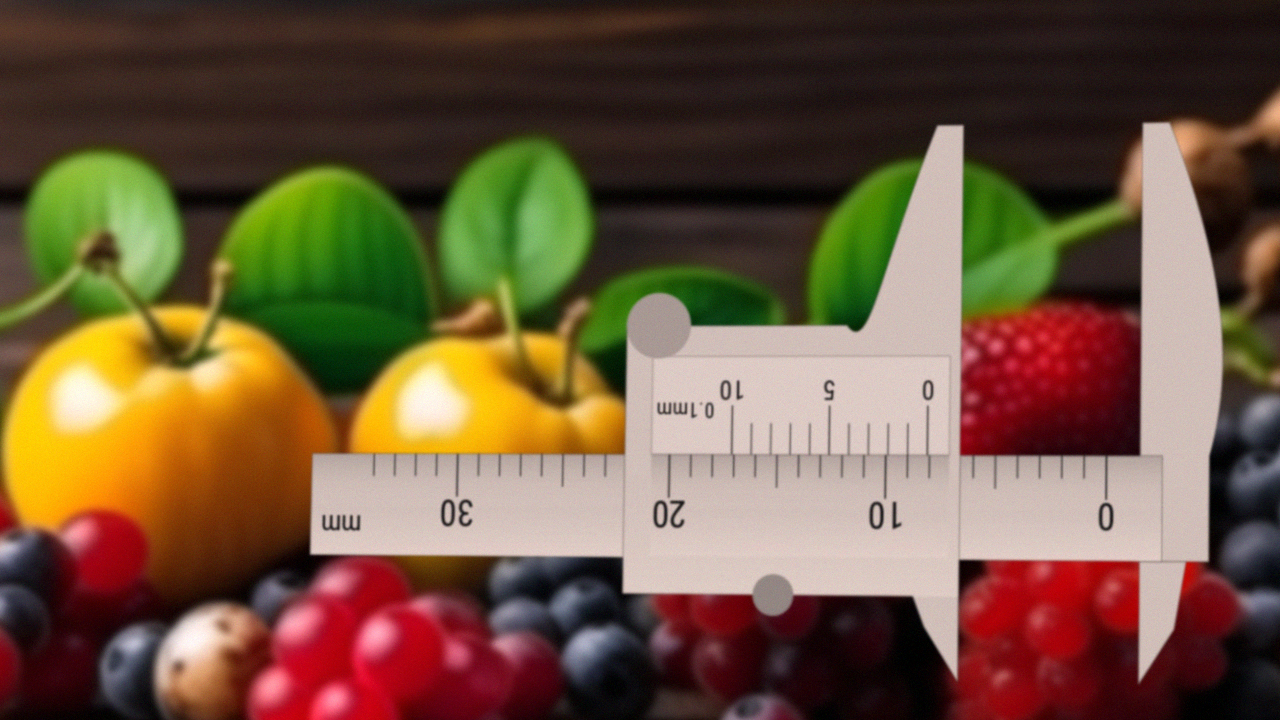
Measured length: 8.1 mm
